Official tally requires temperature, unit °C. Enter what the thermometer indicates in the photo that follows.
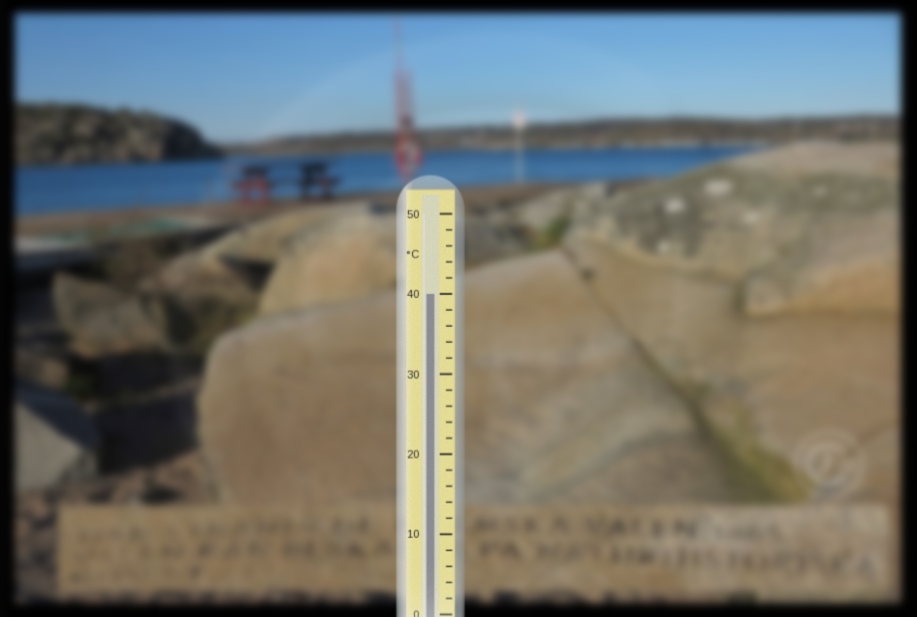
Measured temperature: 40 °C
